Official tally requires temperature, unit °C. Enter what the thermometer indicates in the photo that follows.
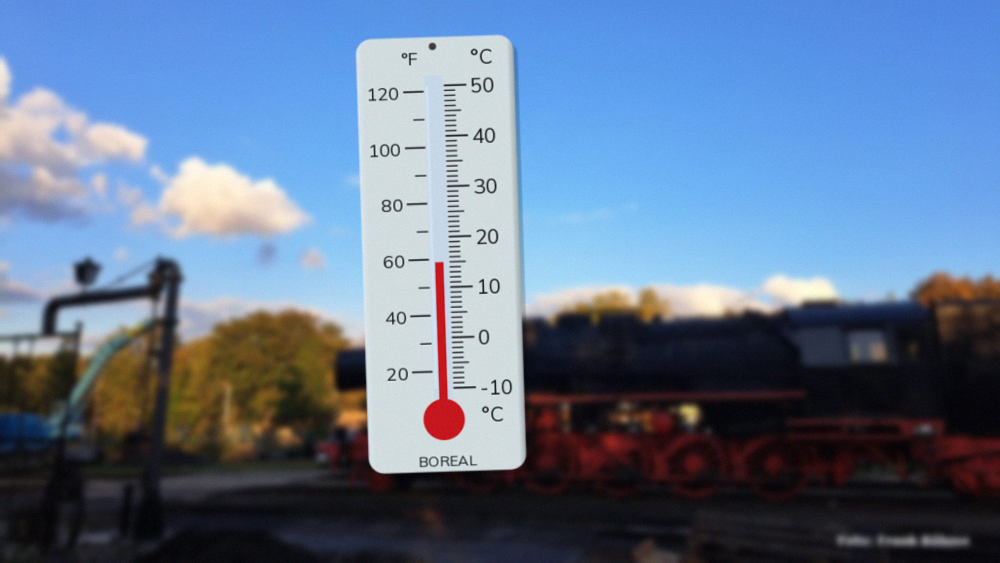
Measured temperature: 15 °C
